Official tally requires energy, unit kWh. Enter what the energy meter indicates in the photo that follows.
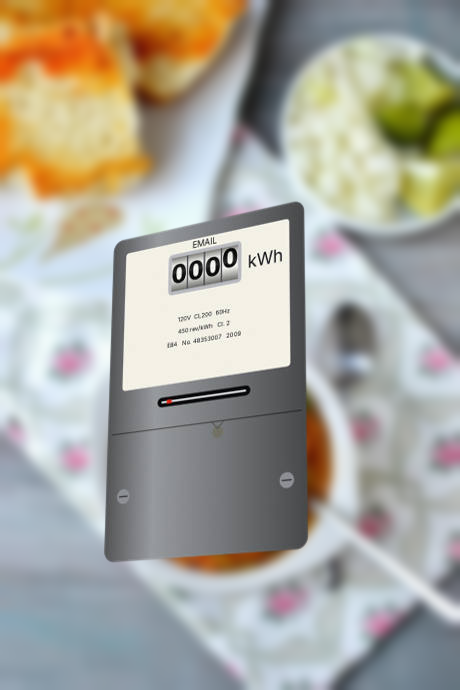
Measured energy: 0 kWh
